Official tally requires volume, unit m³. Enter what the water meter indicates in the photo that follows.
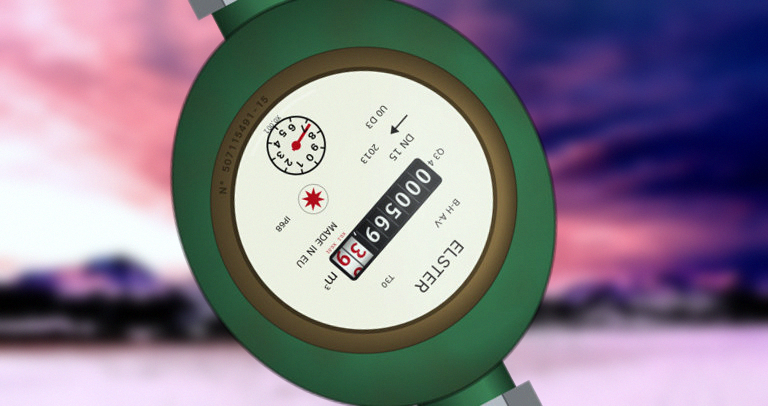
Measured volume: 569.387 m³
